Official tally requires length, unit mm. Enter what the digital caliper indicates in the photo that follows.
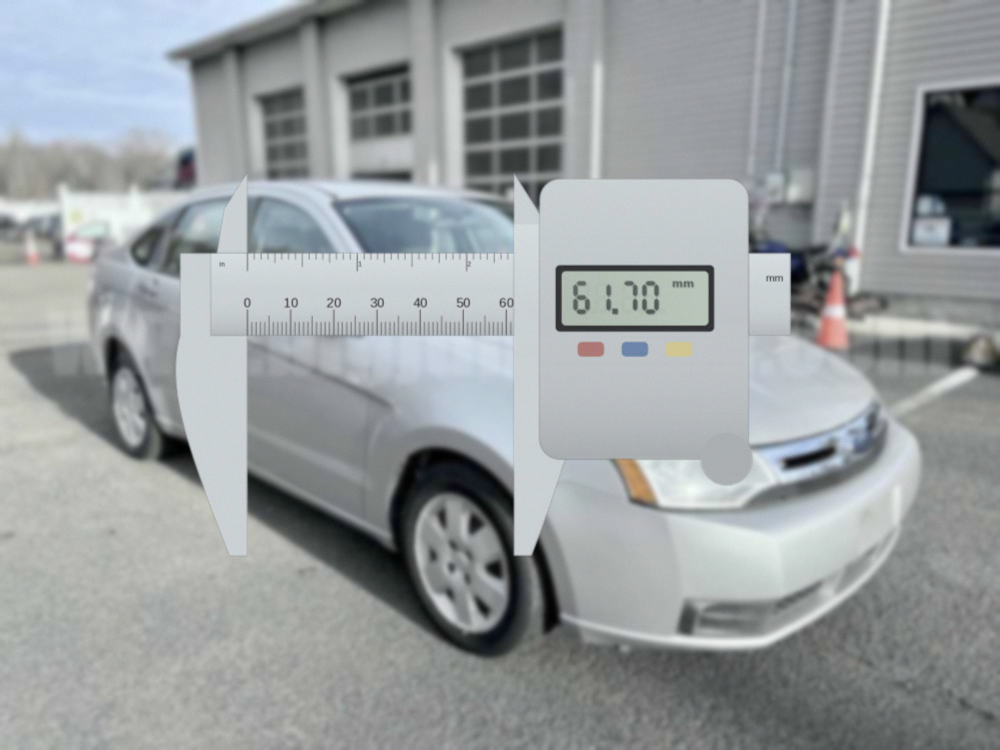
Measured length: 61.70 mm
